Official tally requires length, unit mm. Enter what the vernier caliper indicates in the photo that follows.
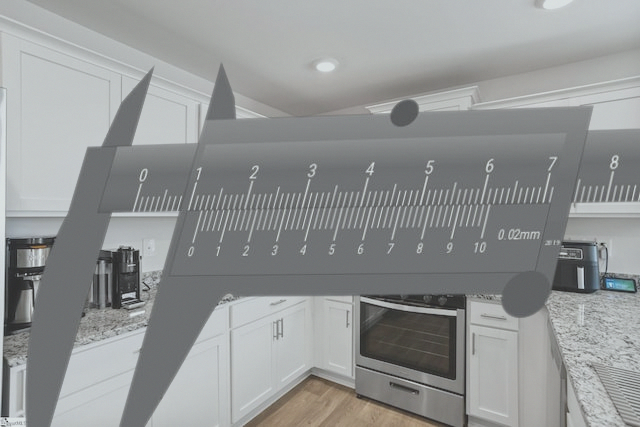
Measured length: 12.4 mm
